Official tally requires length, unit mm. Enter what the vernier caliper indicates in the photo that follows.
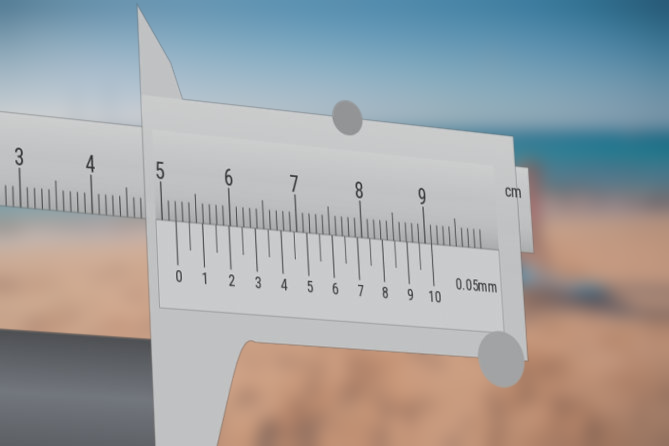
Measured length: 52.0 mm
